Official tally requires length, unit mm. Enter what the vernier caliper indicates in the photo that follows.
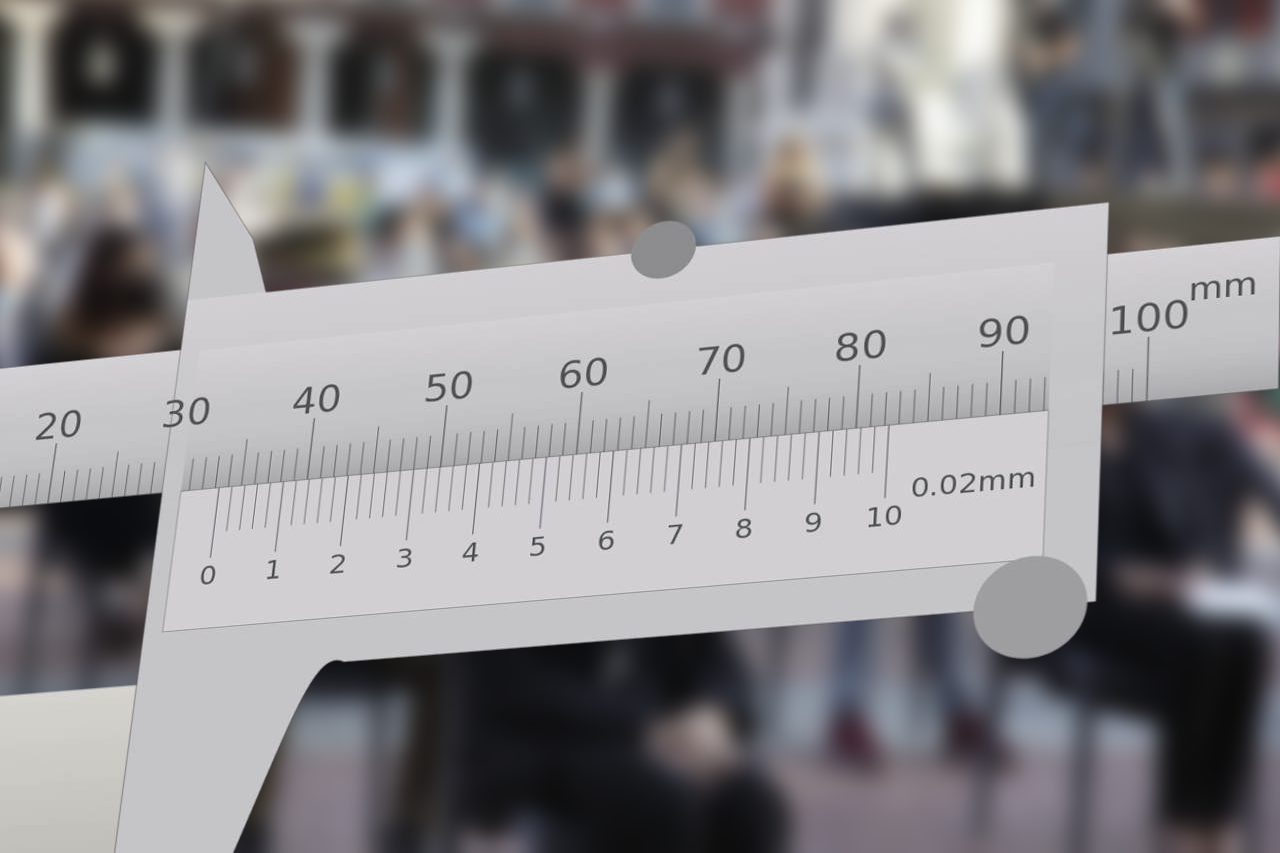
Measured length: 33.3 mm
